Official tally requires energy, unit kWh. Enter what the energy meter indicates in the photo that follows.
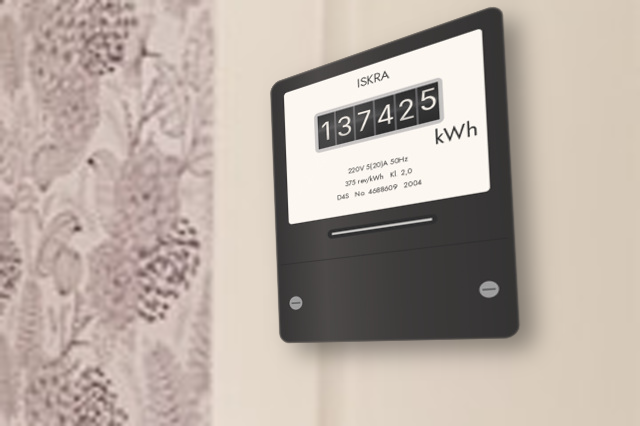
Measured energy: 137425 kWh
